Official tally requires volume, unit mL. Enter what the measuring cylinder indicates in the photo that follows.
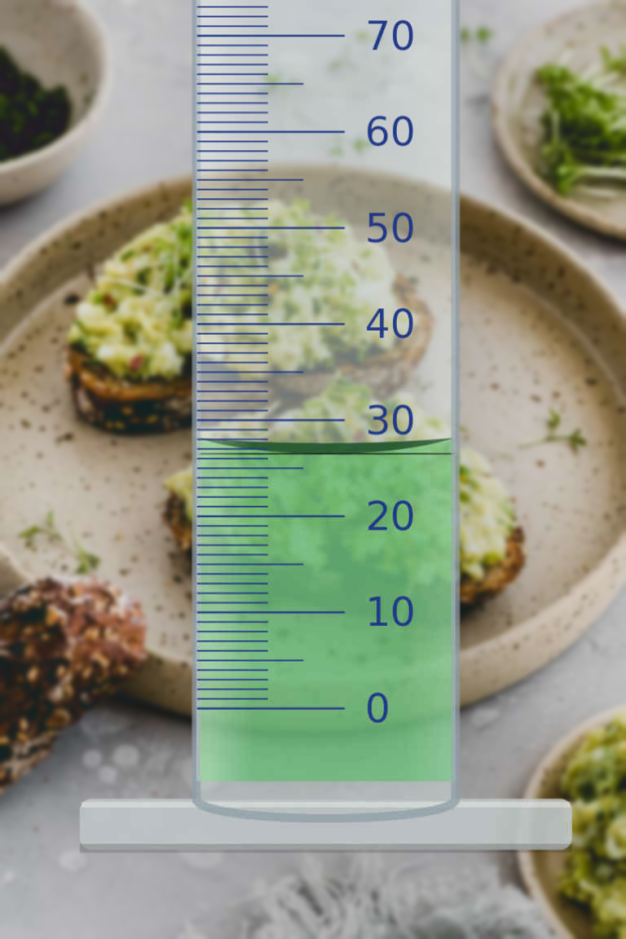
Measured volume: 26.5 mL
